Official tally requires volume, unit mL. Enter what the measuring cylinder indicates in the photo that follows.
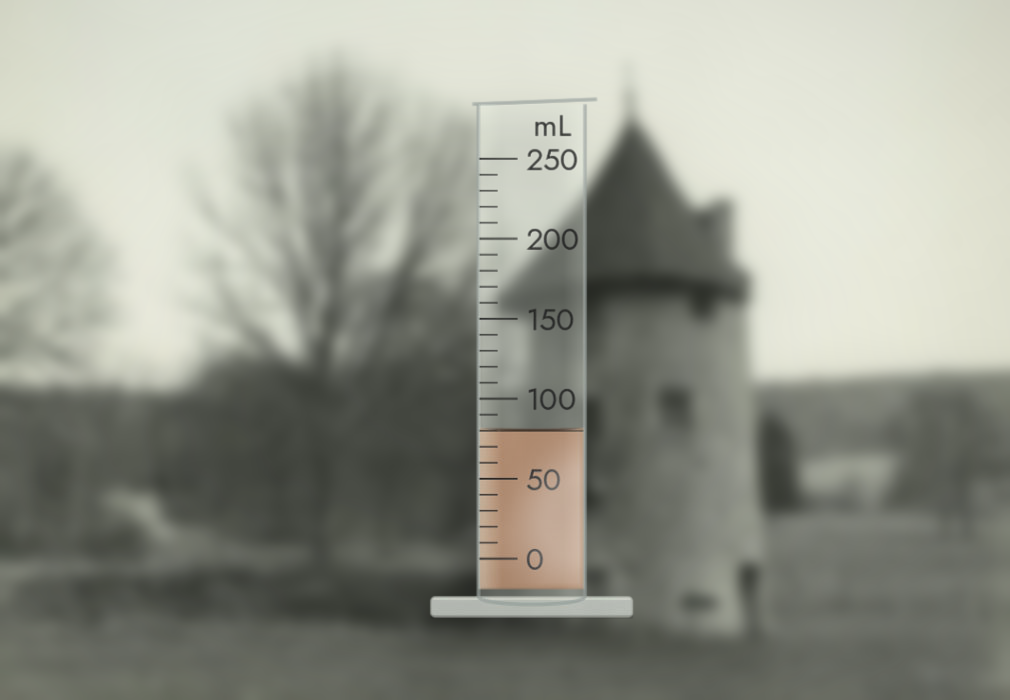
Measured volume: 80 mL
